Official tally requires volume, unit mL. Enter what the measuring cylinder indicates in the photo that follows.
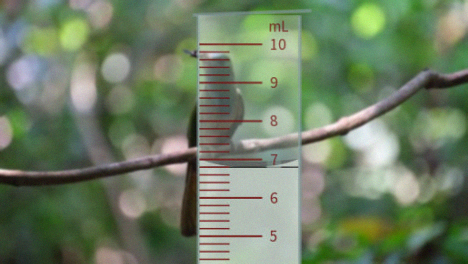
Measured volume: 6.8 mL
